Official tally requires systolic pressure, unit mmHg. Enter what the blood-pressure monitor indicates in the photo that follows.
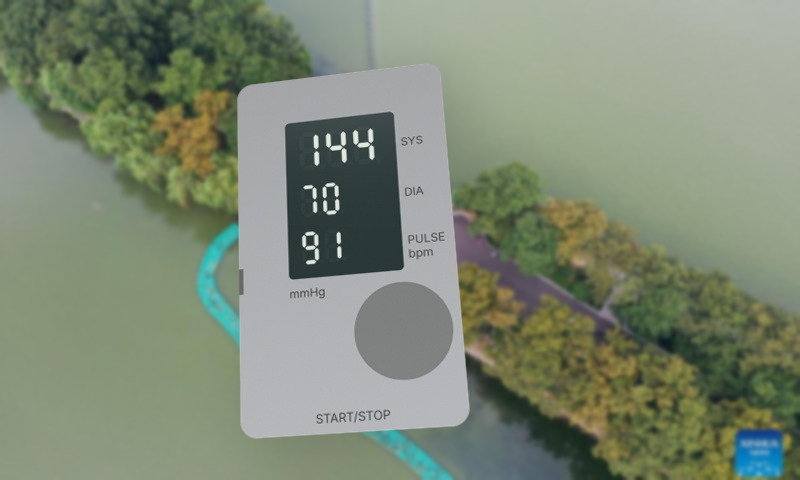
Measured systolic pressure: 144 mmHg
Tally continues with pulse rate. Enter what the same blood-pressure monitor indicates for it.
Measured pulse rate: 91 bpm
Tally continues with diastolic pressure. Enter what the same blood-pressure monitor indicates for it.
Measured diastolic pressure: 70 mmHg
